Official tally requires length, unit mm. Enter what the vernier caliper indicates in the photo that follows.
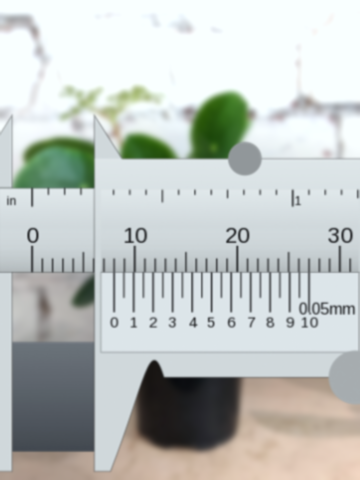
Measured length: 8.0 mm
